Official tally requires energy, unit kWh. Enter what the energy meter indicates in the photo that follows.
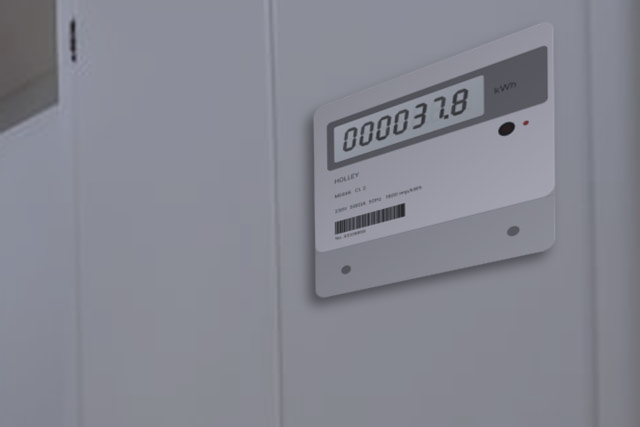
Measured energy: 37.8 kWh
